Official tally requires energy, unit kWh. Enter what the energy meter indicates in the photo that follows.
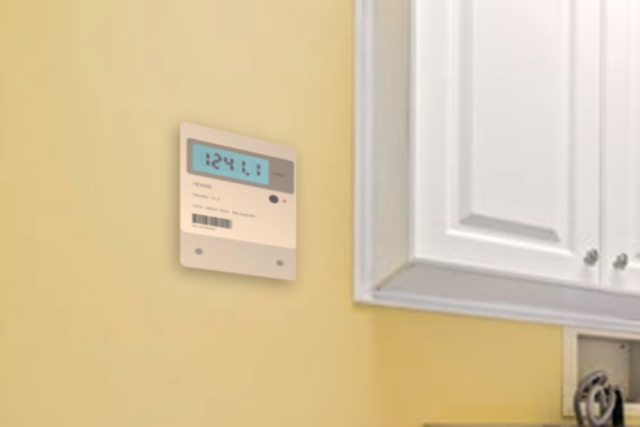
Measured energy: 1241.1 kWh
